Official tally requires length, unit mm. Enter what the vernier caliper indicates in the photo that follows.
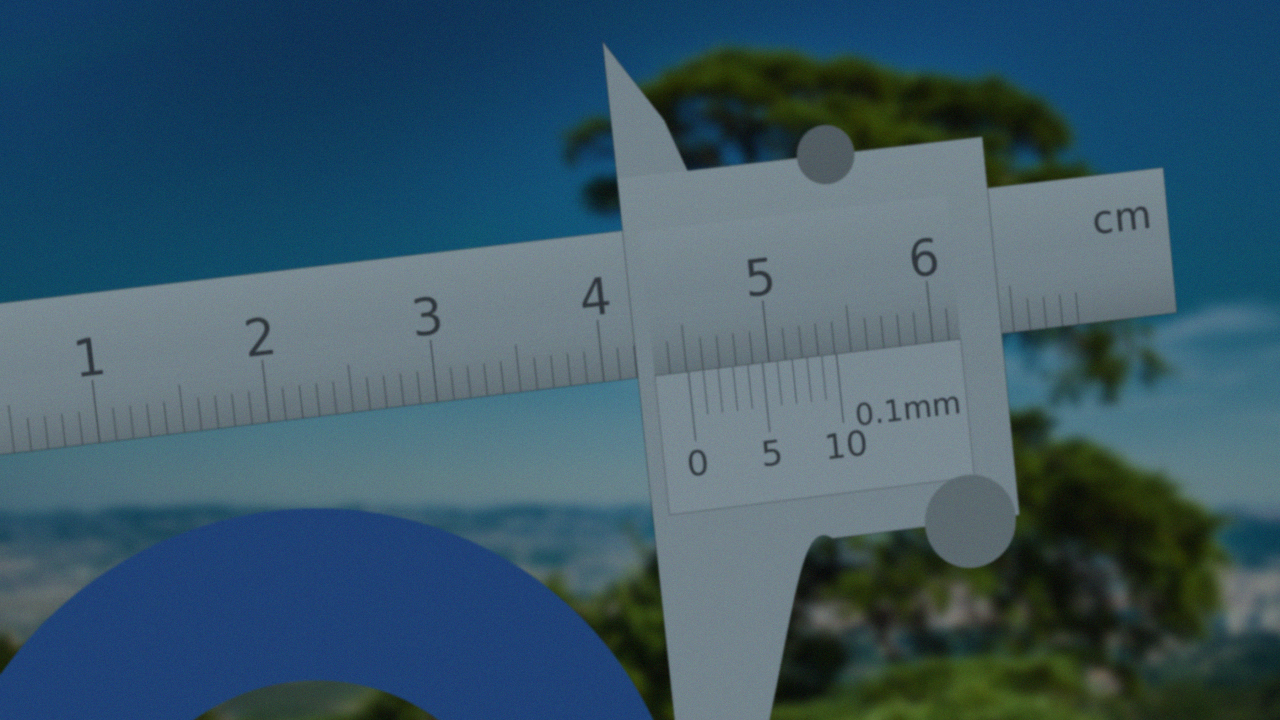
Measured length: 45.1 mm
